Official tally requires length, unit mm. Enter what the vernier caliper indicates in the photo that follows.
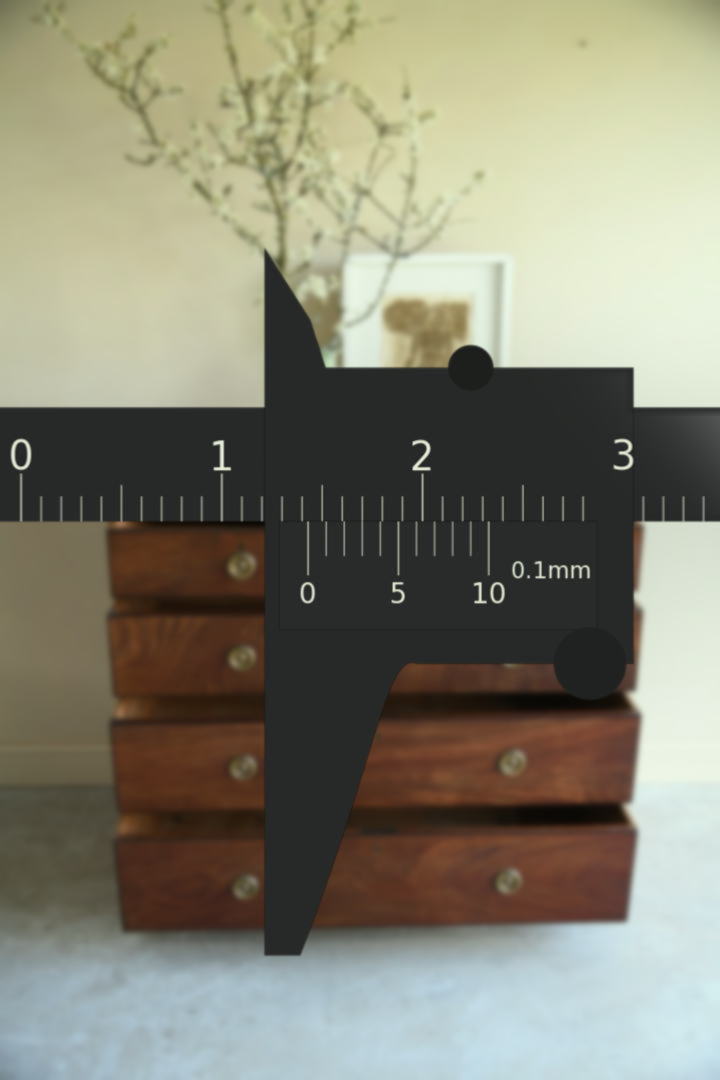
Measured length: 14.3 mm
